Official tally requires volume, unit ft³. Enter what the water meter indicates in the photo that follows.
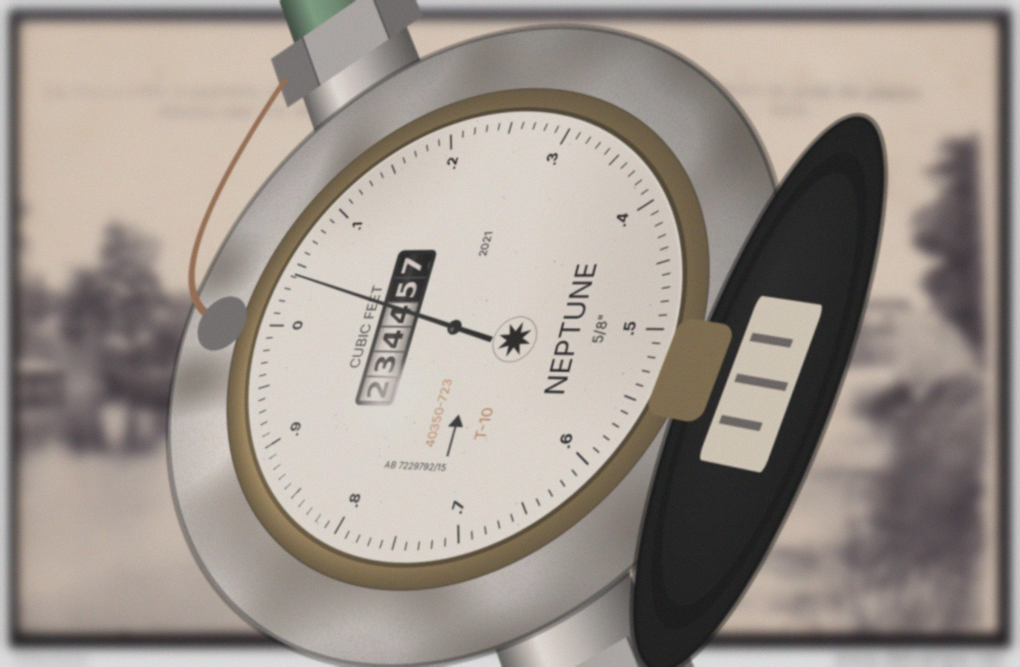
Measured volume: 234457.04 ft³
